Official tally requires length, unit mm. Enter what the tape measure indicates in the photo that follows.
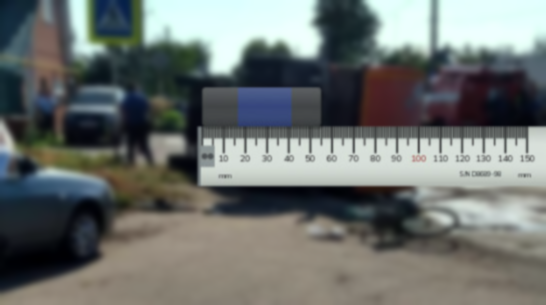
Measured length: 55 mm
